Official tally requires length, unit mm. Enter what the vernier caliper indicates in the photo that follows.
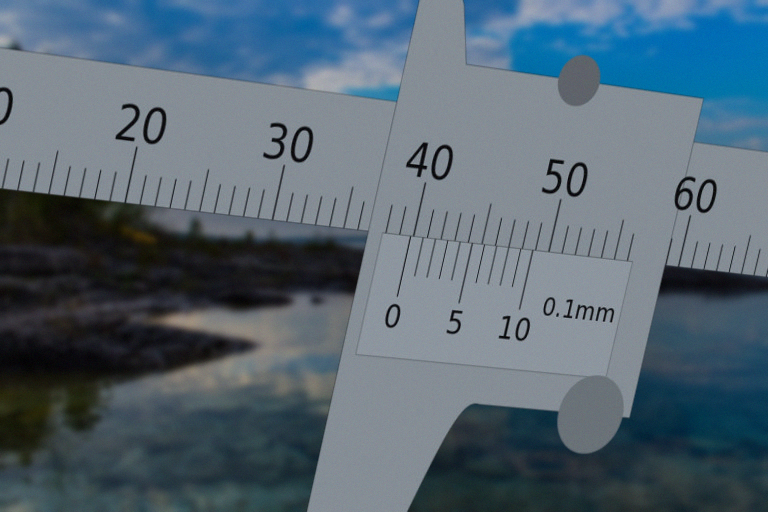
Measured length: 39.8 mm
